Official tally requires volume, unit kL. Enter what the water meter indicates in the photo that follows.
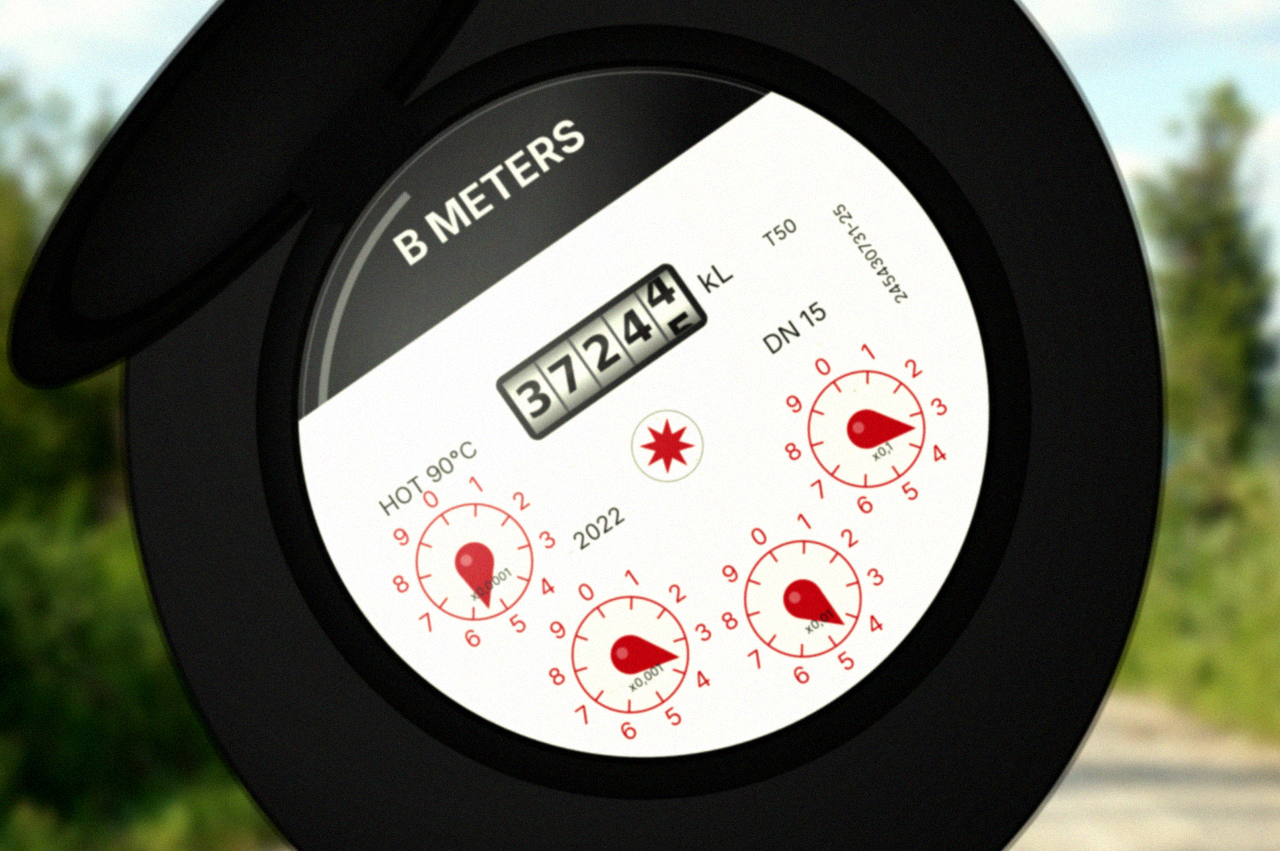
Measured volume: 37244.3435 kL
